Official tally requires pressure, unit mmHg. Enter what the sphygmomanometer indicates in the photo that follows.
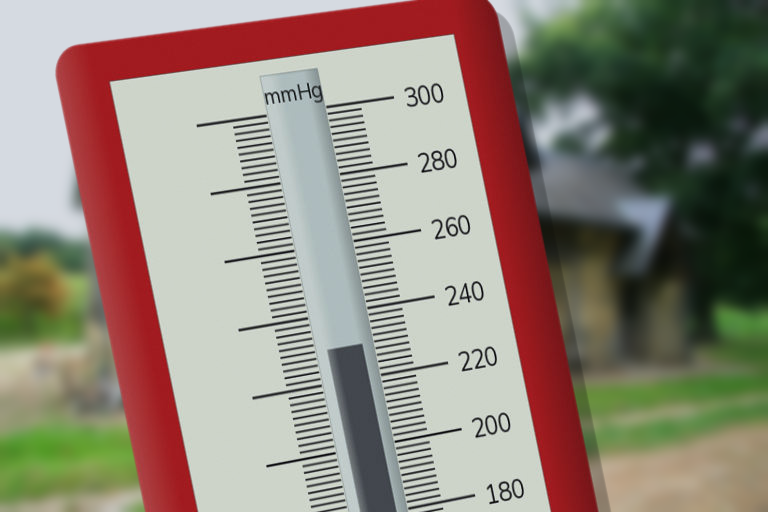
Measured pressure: 230 mmHg
